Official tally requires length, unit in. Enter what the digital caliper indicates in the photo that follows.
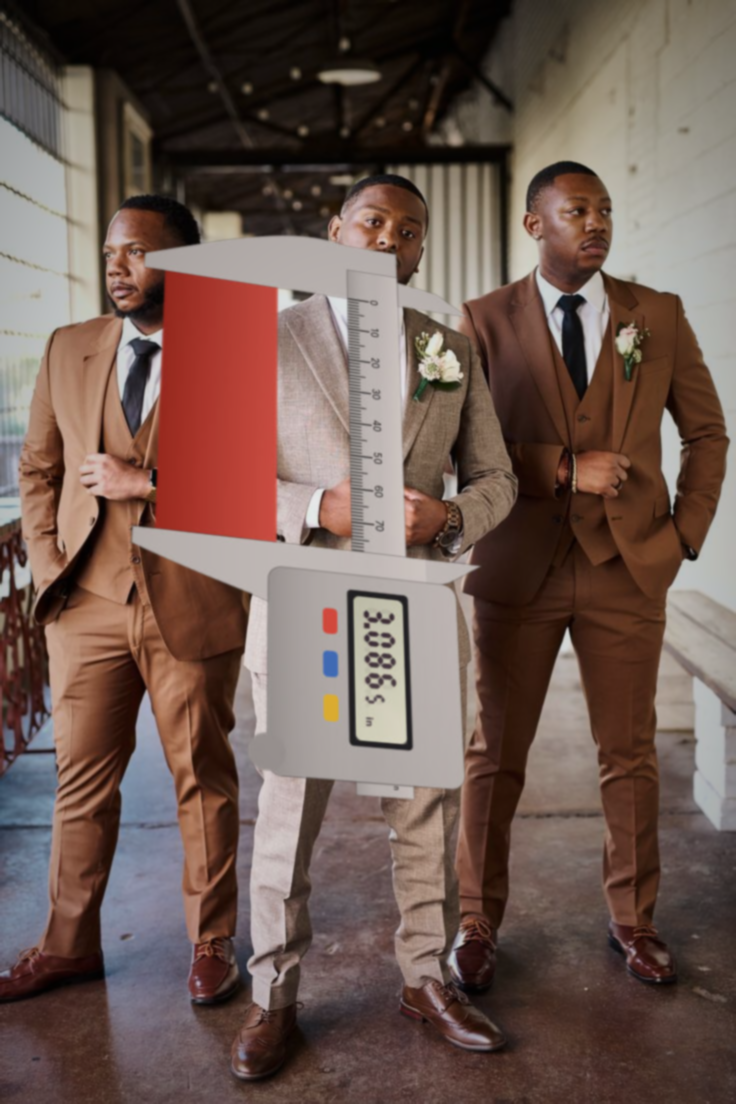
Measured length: 3.0865 in
